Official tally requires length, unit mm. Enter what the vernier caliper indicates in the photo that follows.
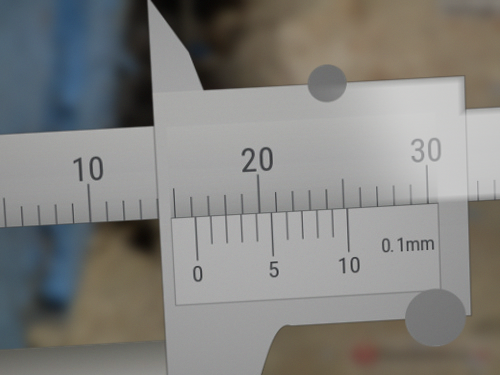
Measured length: 16.2 mm
